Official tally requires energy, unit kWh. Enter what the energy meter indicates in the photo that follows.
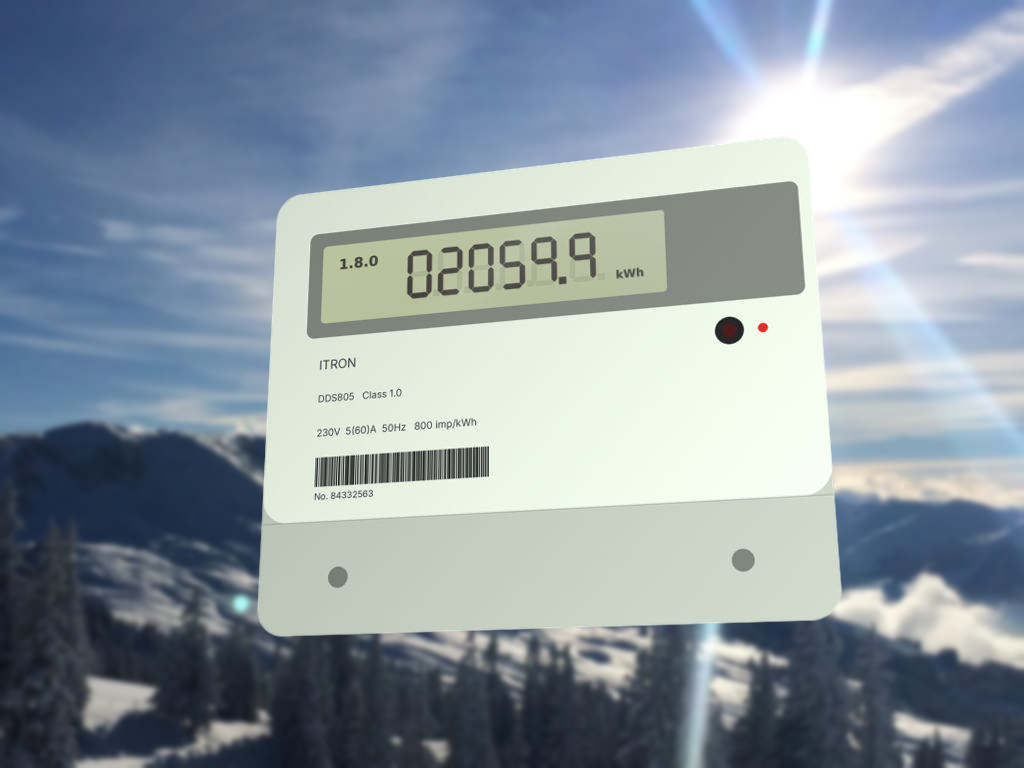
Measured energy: 2059.9 kWh
